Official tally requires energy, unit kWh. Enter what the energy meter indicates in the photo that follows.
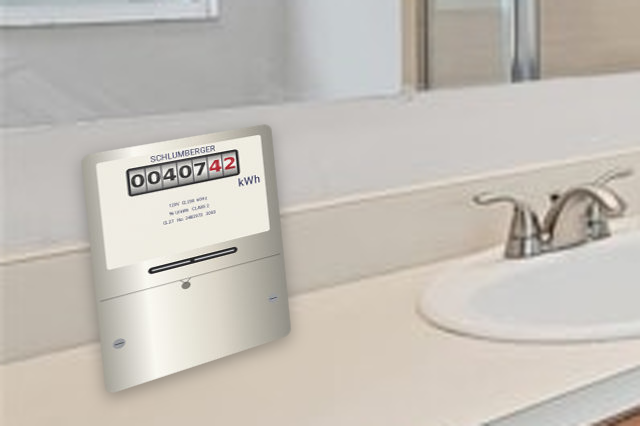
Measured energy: 407.42 kWh
